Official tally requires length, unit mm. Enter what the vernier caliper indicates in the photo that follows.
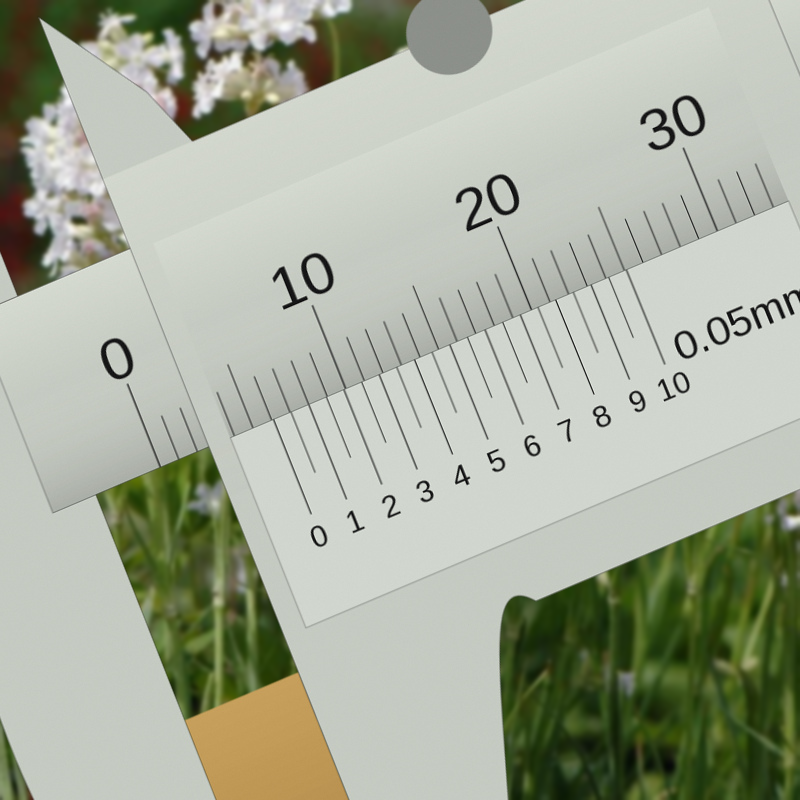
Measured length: 6.1 mm
